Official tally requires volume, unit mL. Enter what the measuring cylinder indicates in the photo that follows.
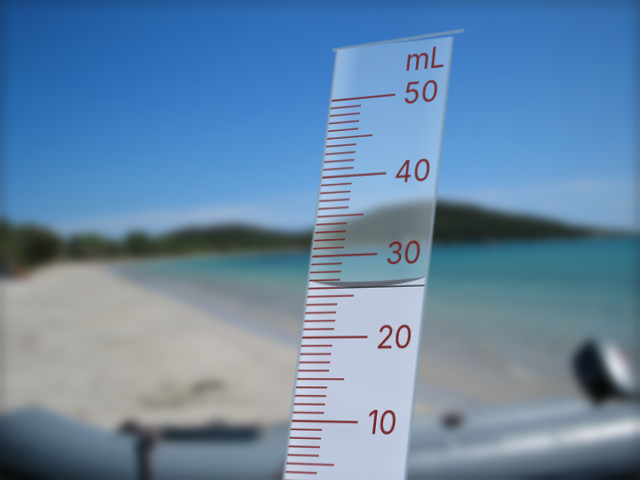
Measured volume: 26 mL
